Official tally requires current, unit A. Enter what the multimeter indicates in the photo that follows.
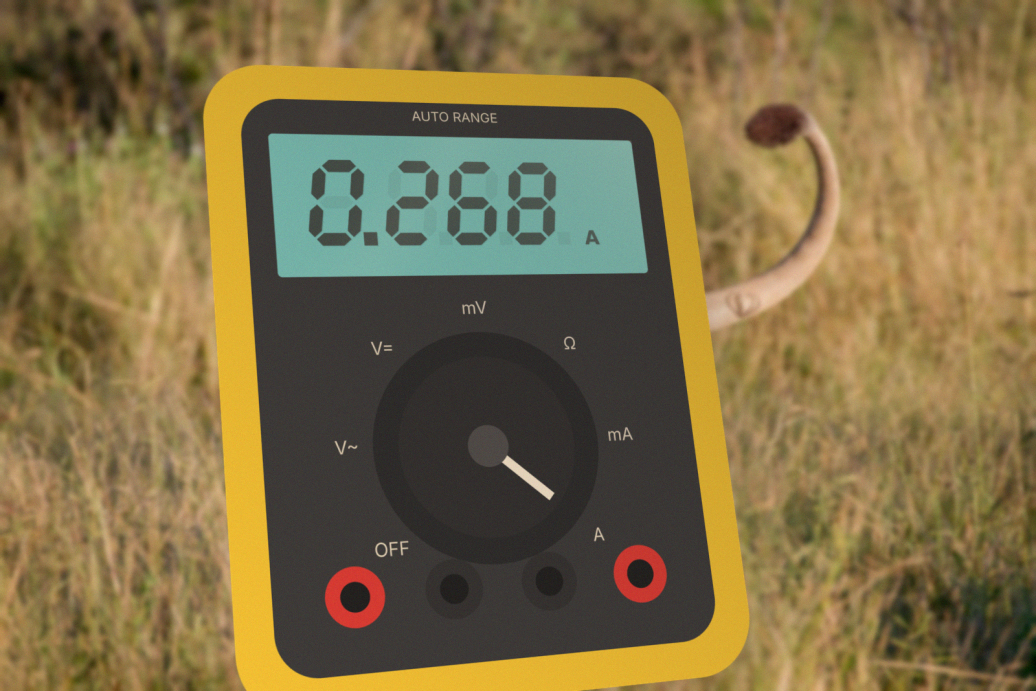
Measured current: 0.268 A
